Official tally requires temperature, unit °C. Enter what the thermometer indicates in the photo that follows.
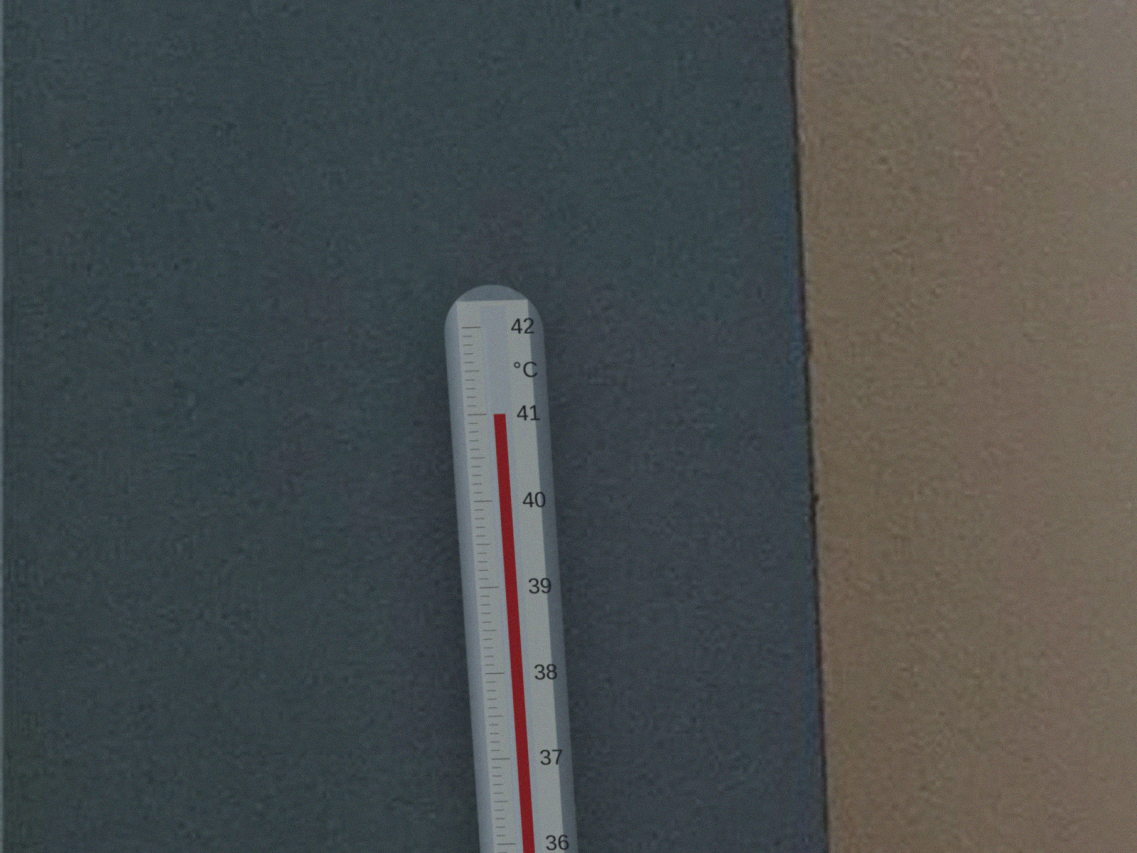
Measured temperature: 41 °C
